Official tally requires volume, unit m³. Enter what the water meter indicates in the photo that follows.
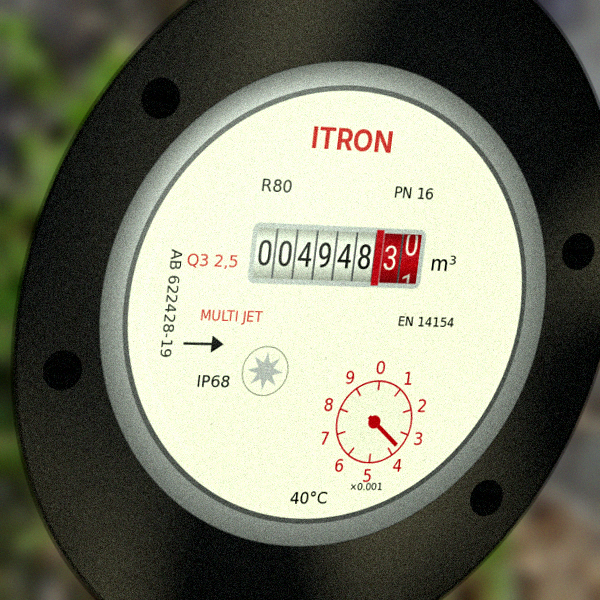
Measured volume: 4948.303 m³
